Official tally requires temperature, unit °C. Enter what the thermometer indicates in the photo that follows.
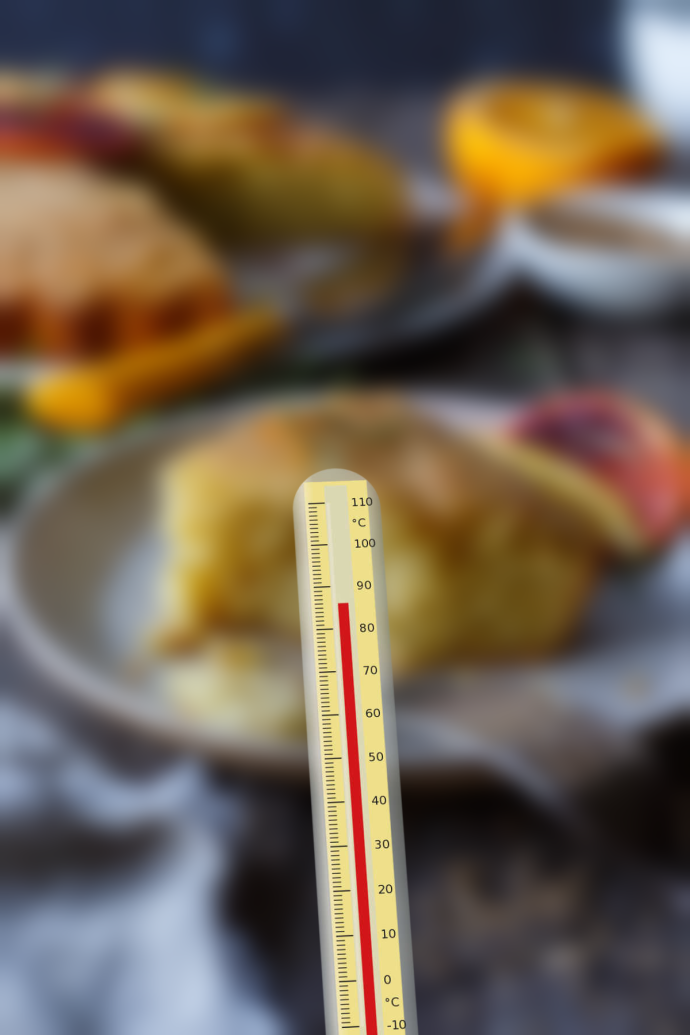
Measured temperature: 86 °C
